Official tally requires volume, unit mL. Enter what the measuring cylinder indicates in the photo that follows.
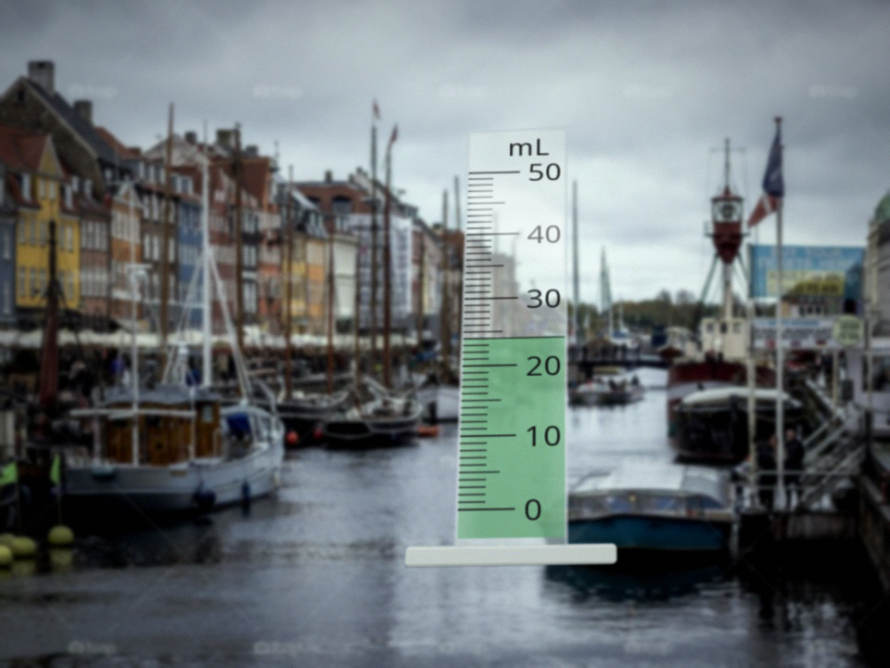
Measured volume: 24 mL
